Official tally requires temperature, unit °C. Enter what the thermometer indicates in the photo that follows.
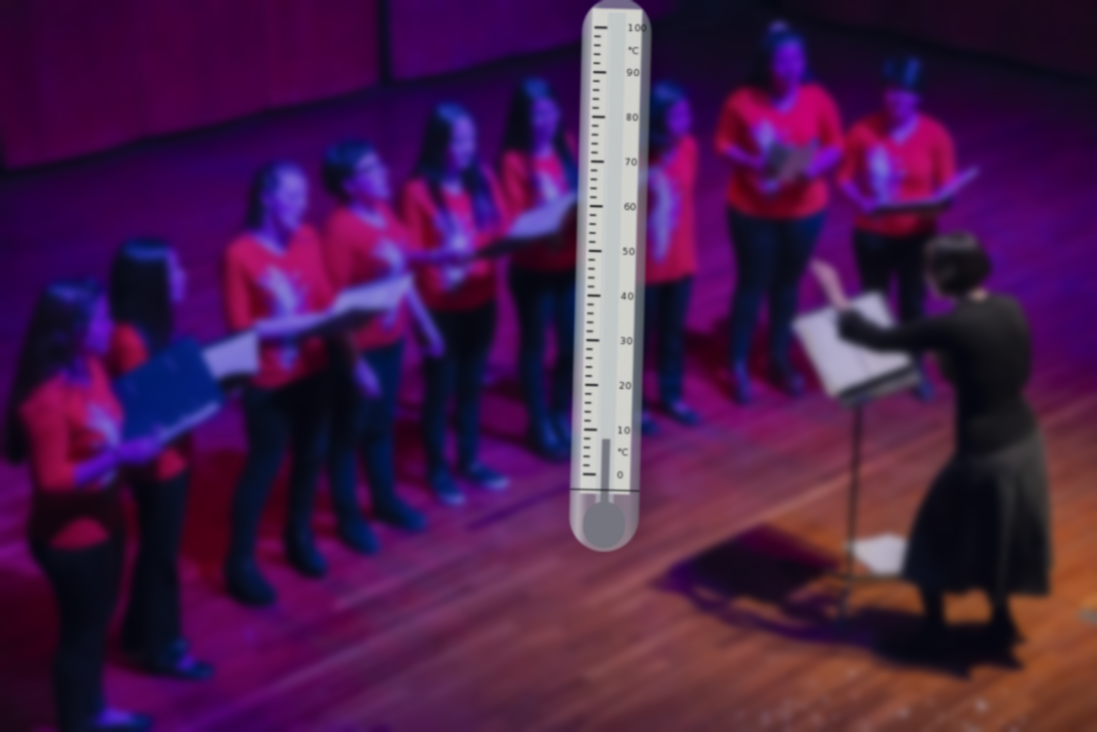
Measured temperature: 8 °C
